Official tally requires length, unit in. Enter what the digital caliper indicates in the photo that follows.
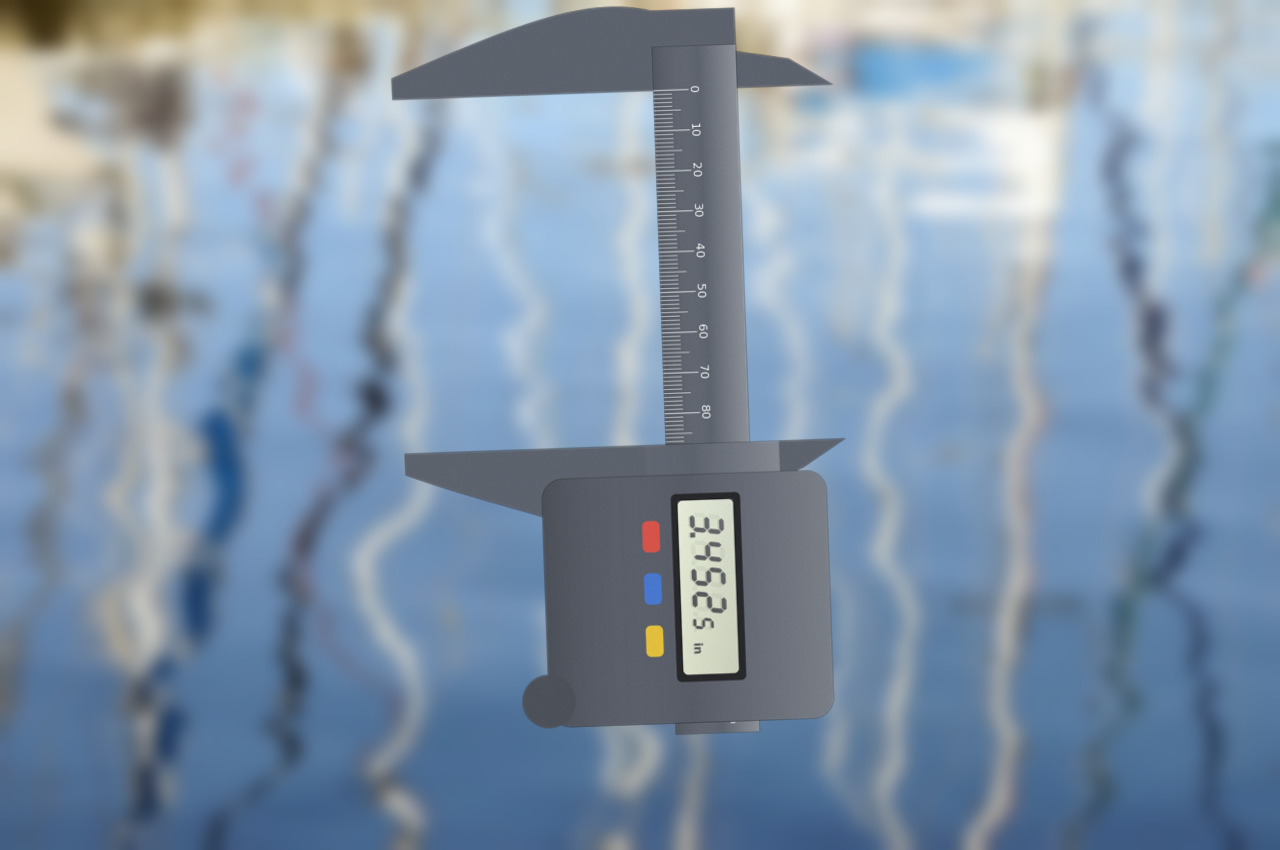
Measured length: 3.4525 in
